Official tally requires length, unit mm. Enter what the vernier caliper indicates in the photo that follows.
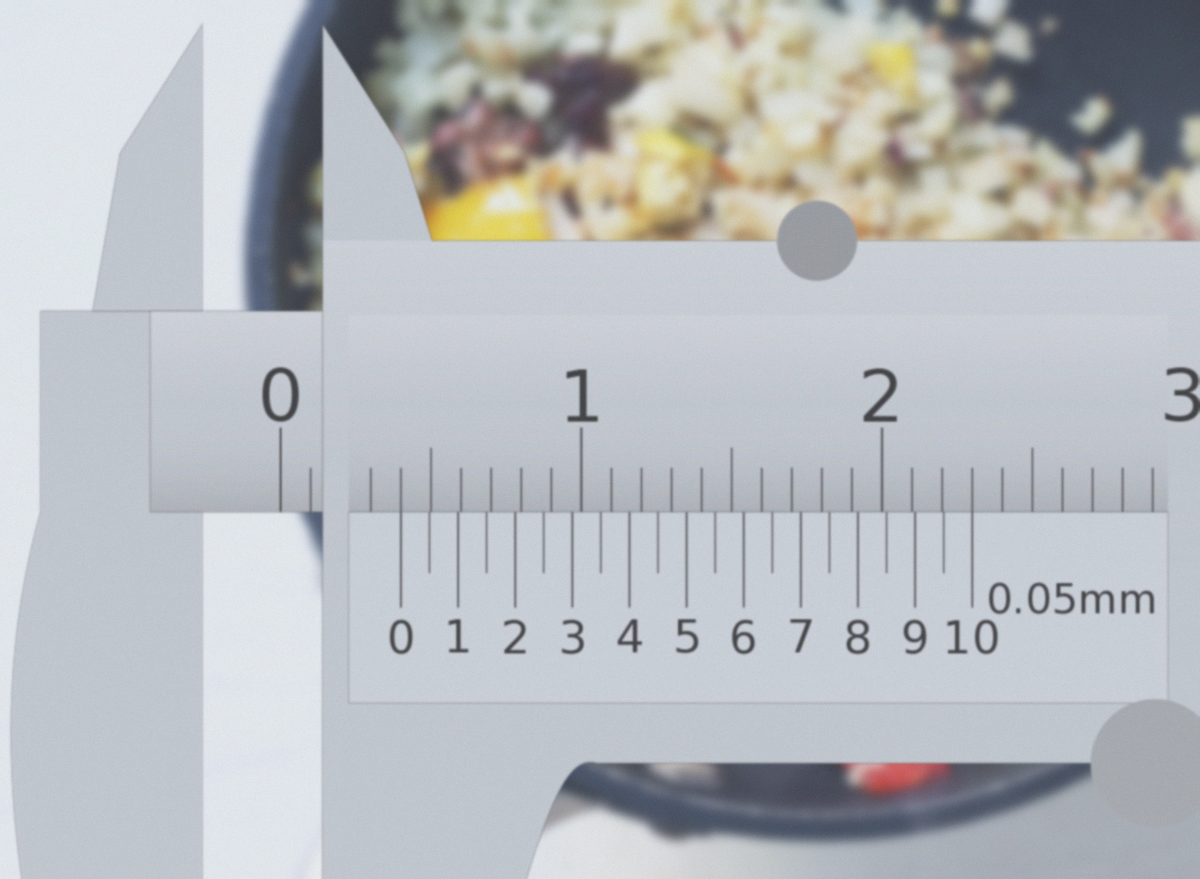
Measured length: 4.0 mm
